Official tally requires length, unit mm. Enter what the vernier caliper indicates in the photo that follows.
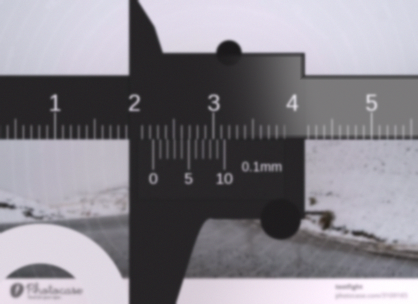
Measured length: 22.4 mm
